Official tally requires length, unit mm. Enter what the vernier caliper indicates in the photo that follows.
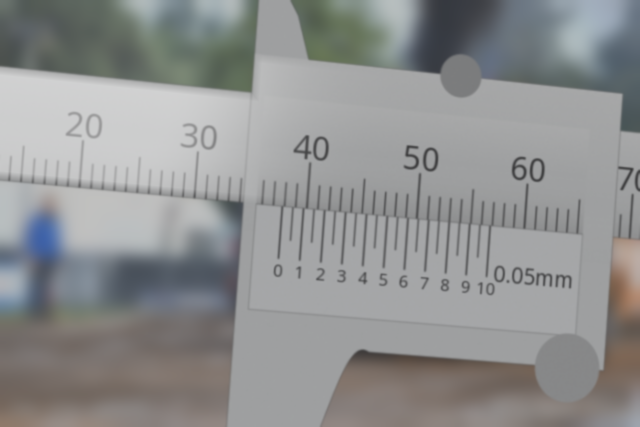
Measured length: 37.8 mm
